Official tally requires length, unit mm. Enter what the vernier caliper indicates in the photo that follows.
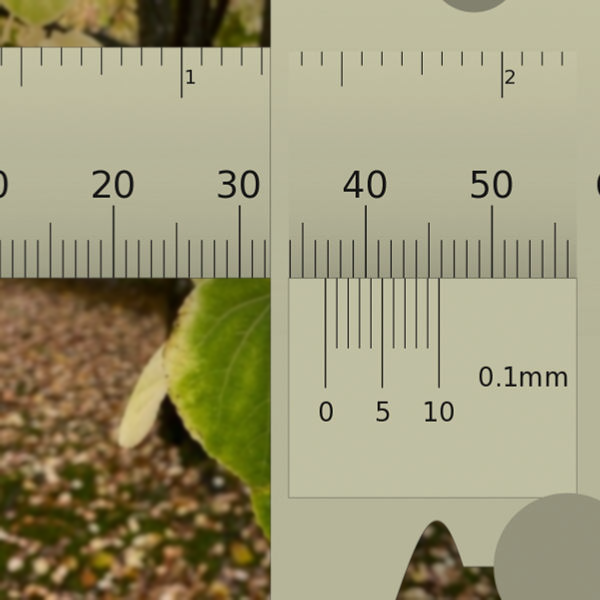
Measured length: 36.8 mm
